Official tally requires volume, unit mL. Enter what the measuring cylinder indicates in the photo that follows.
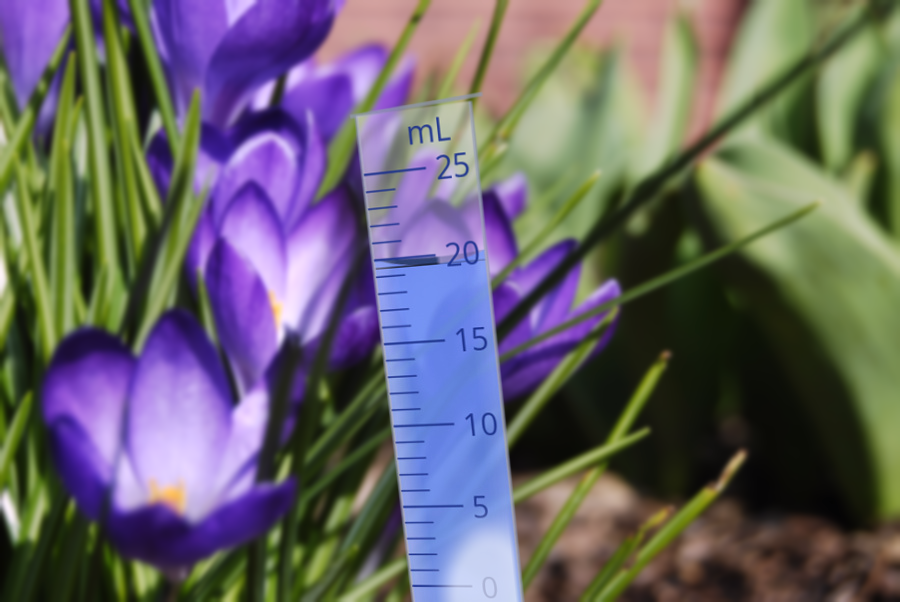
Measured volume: 19.5 mL
